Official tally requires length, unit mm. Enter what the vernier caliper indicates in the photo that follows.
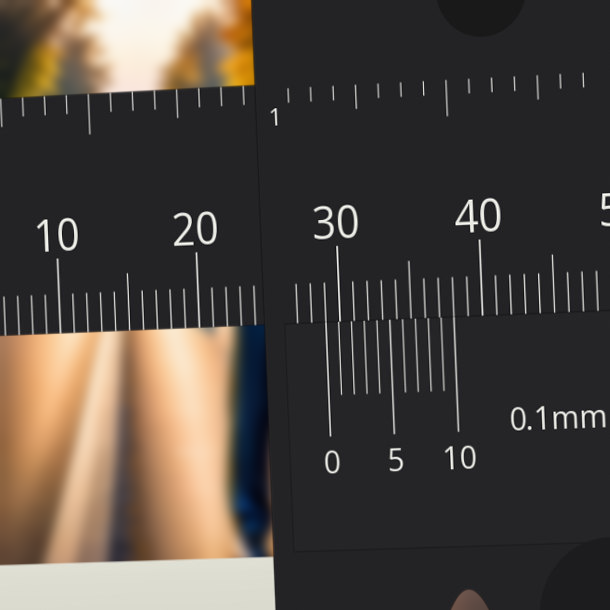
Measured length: 29.0 mm
